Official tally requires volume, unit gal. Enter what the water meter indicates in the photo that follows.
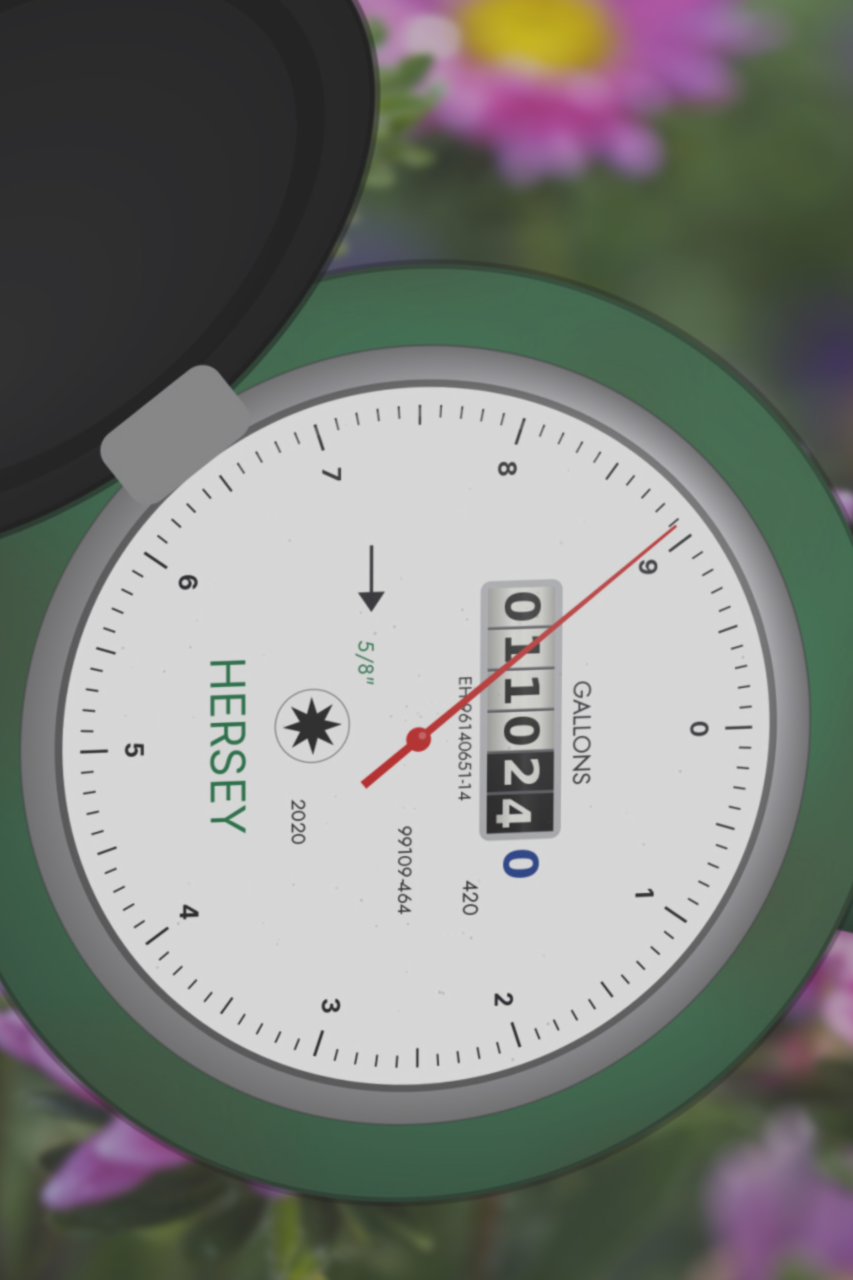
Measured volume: 110238.9 gal
